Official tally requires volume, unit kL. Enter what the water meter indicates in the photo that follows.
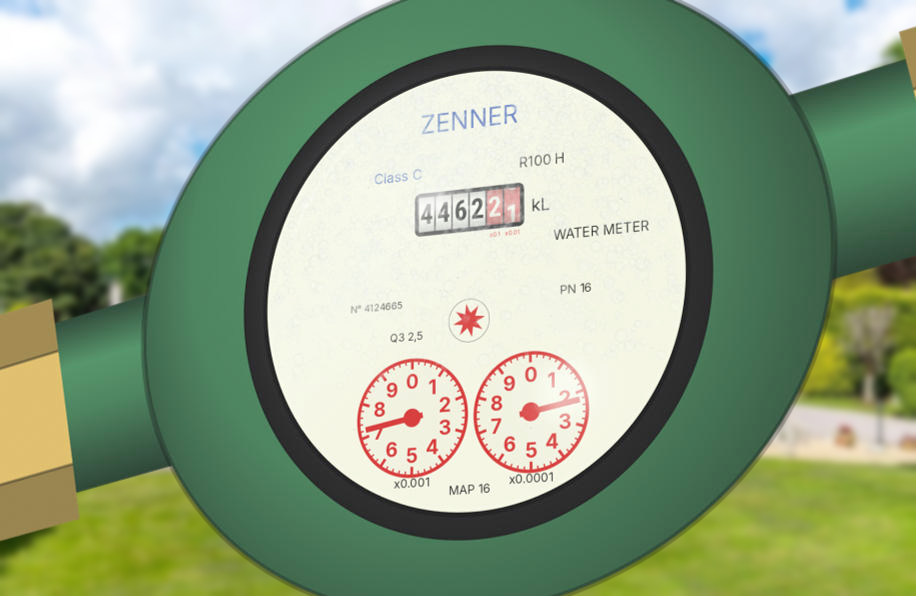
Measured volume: 4462.2072 kL
